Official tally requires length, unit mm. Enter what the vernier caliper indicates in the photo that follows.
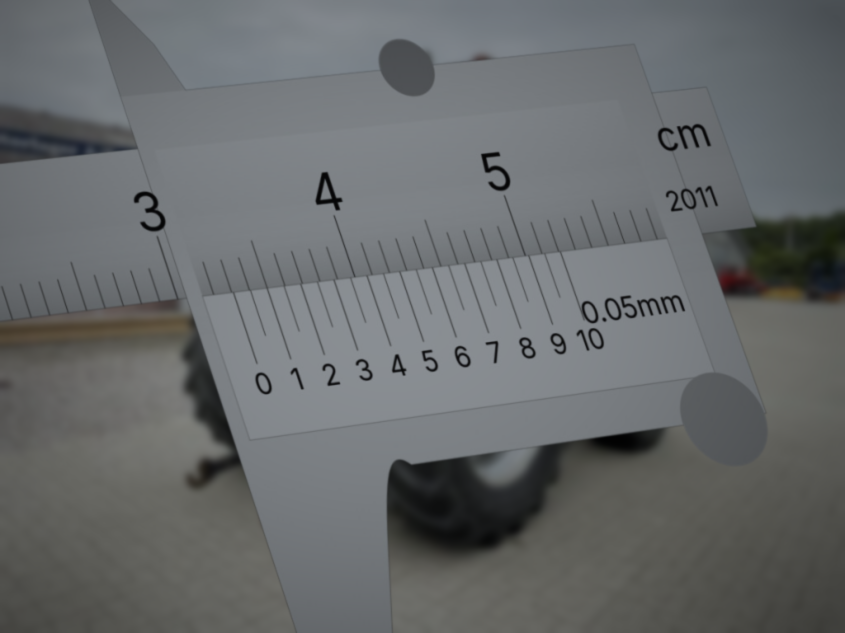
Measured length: 33.1 mm
